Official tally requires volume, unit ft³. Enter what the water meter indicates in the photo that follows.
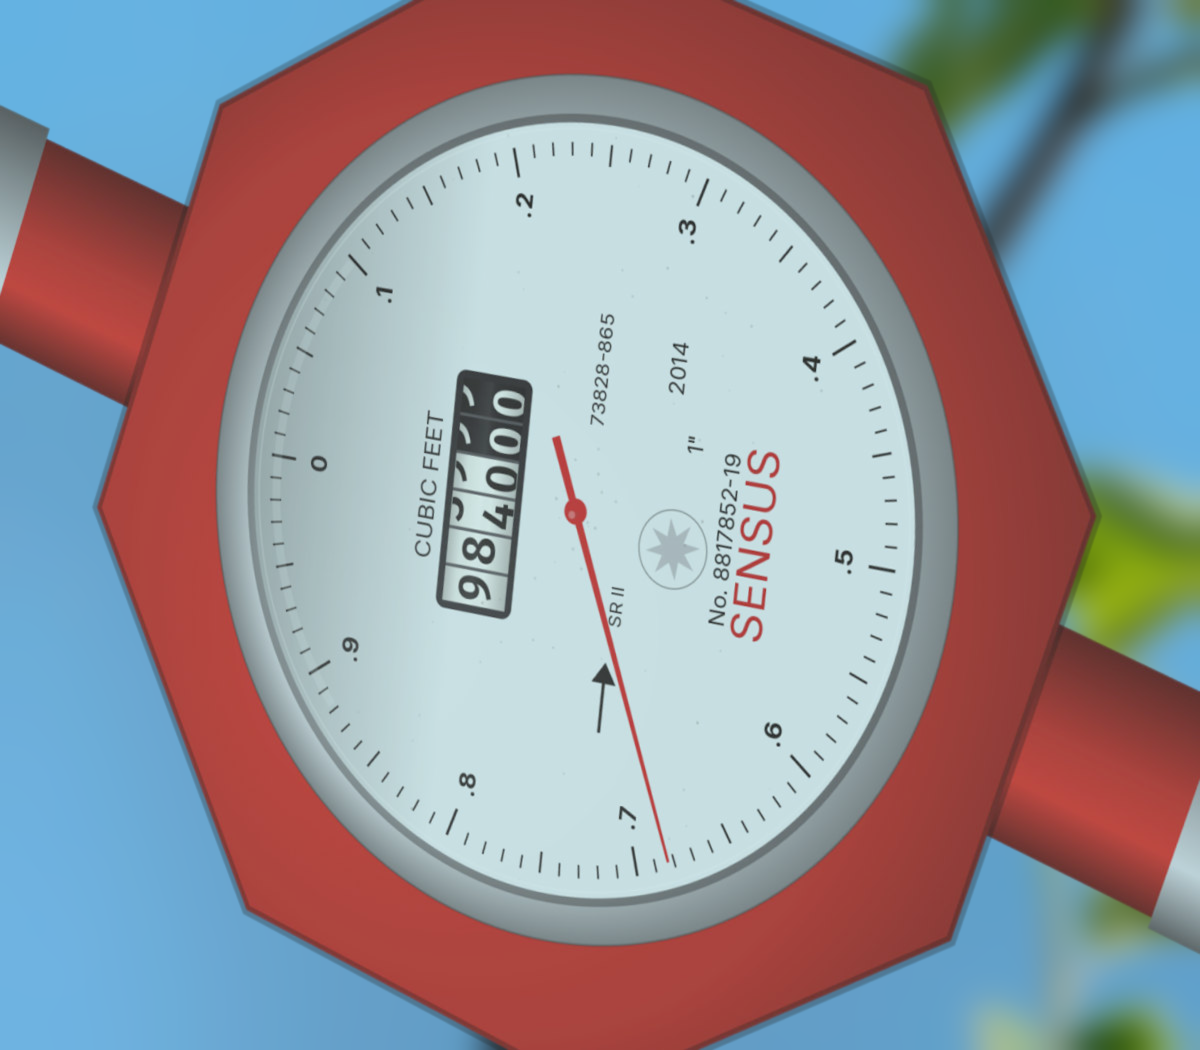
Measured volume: 983999.68 ft³
